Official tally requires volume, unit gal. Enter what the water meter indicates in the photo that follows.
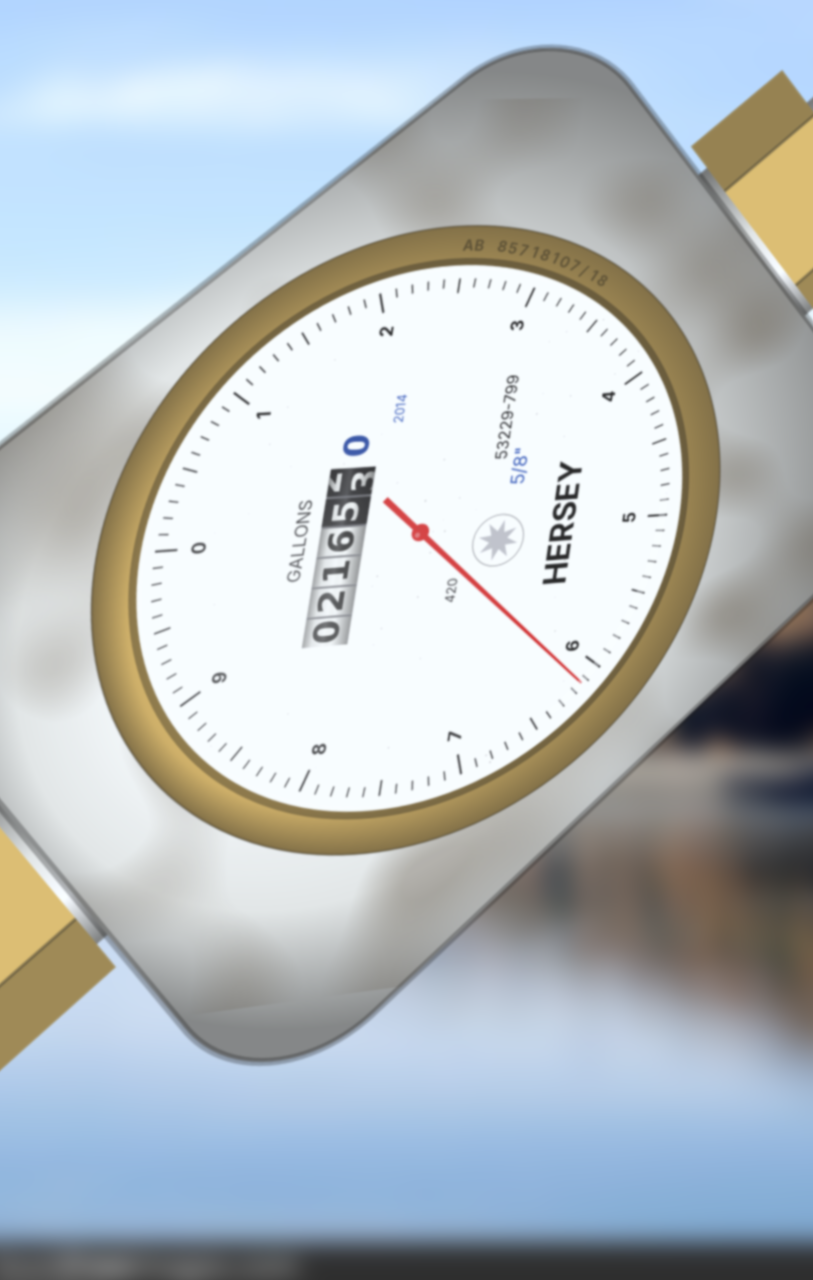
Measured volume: 216526.1 gal
